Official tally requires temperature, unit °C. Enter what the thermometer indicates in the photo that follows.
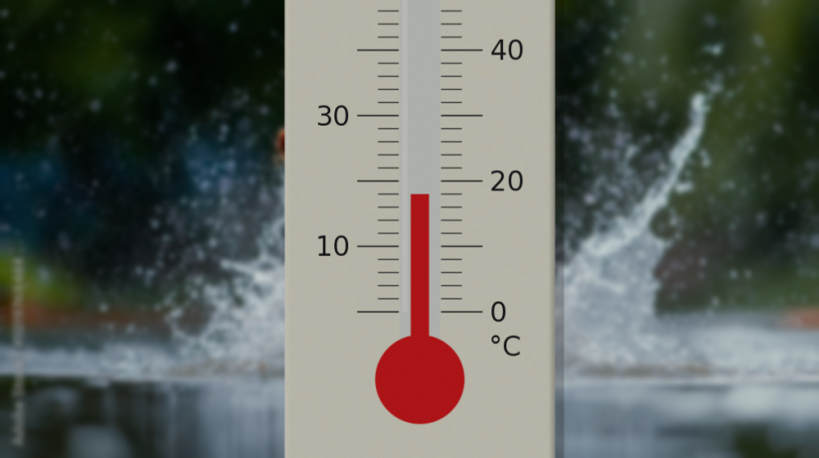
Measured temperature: 18 °C
